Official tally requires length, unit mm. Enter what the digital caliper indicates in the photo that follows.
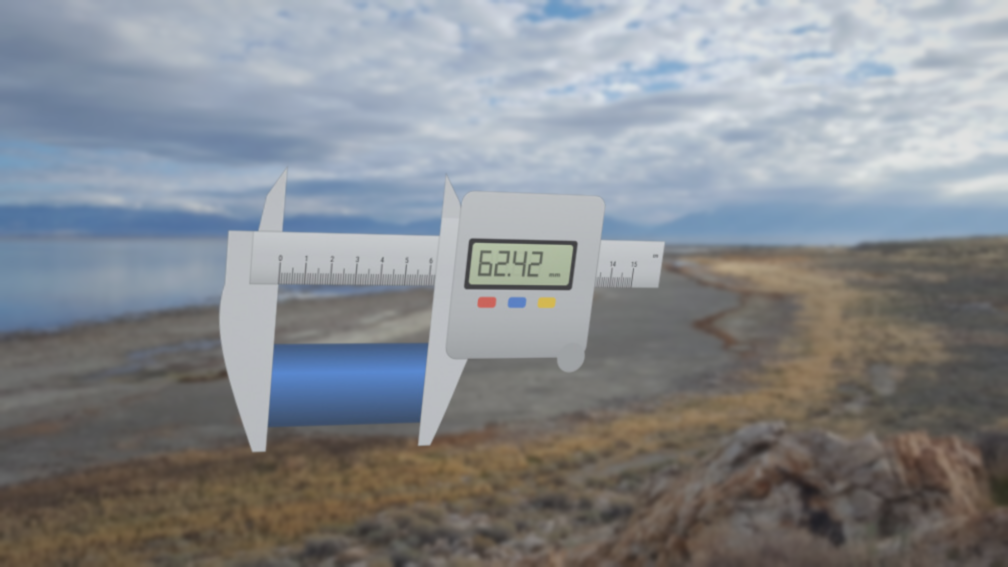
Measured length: 62.42 mm
